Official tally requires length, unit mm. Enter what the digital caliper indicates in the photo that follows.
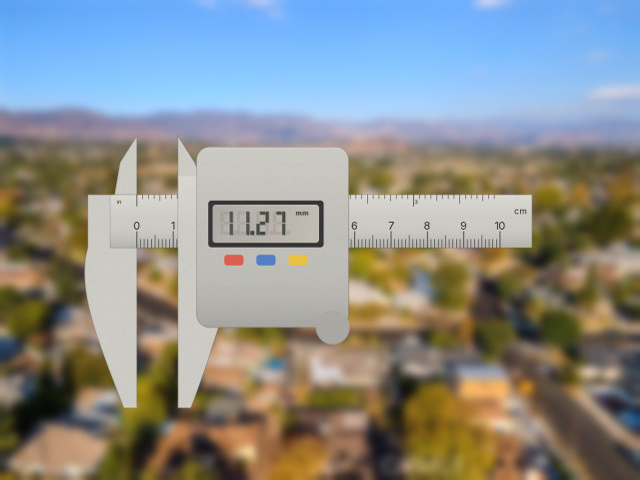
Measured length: 11.27 mm
